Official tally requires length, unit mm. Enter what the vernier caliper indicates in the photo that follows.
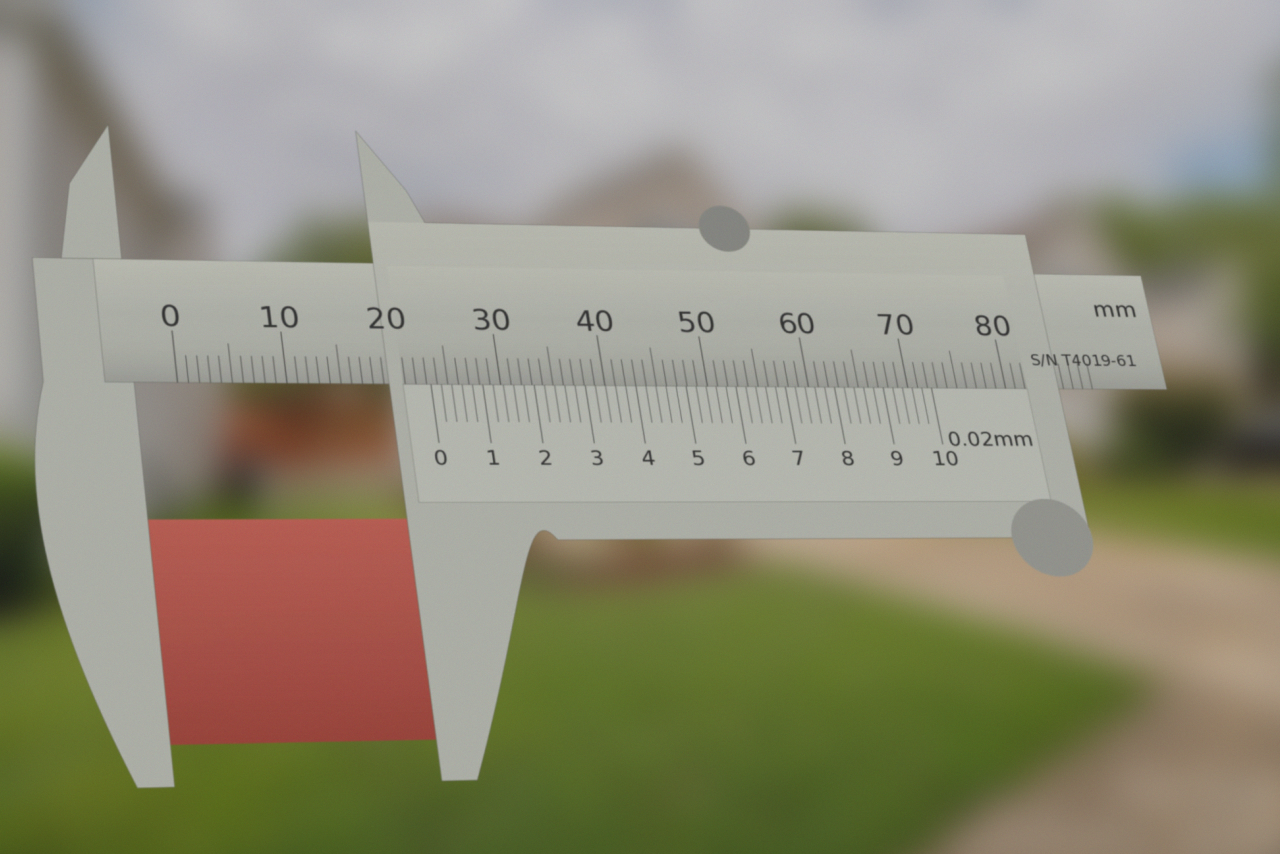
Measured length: 23.4 mm
